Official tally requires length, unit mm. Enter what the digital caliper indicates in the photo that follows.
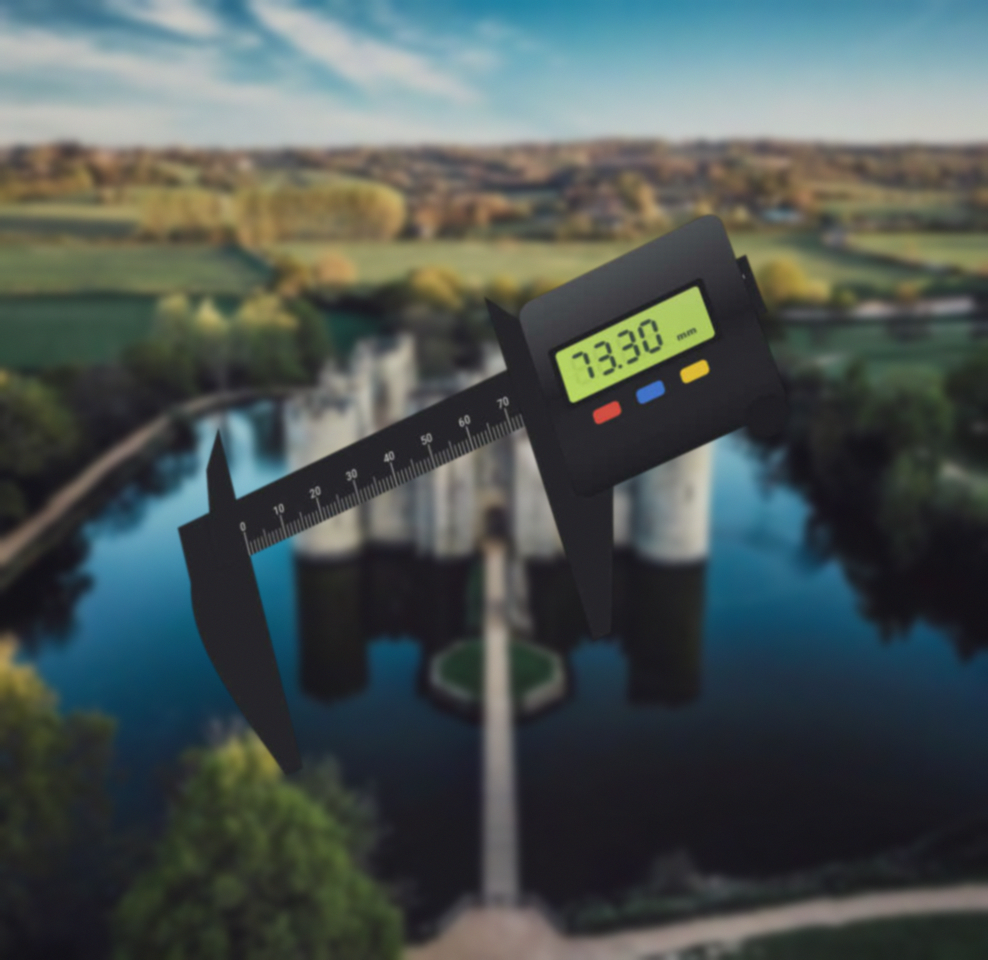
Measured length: 73.30 mm
